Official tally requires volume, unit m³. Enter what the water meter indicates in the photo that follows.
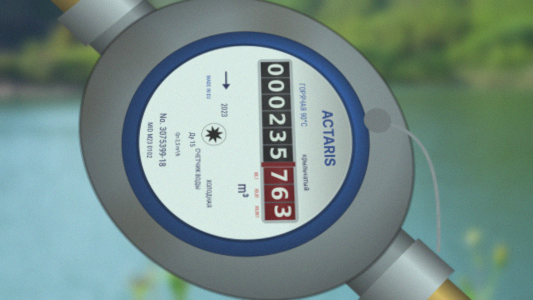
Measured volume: 235.763 m³
